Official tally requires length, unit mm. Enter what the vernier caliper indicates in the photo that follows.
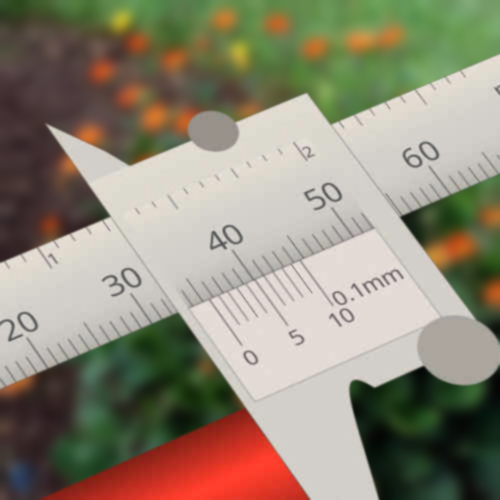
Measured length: 35.6 mm
